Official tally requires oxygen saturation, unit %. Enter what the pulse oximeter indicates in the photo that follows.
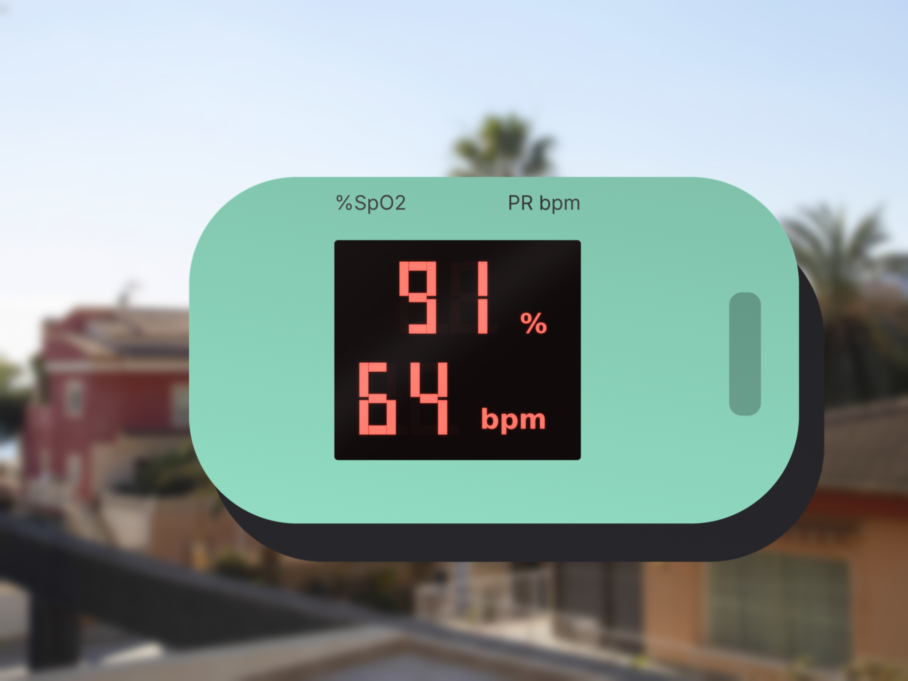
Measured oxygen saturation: 91 %
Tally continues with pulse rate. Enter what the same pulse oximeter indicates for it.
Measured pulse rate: 64 bpm
